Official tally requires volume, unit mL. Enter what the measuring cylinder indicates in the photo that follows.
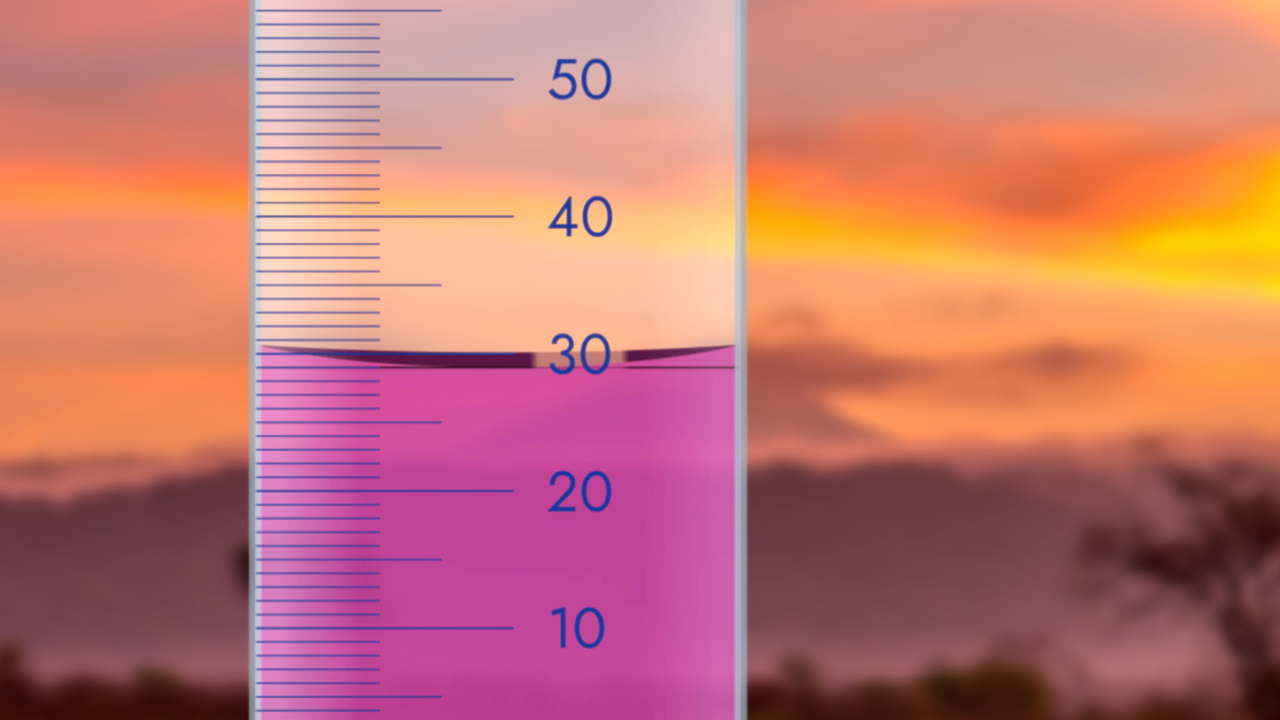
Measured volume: 29 mL
